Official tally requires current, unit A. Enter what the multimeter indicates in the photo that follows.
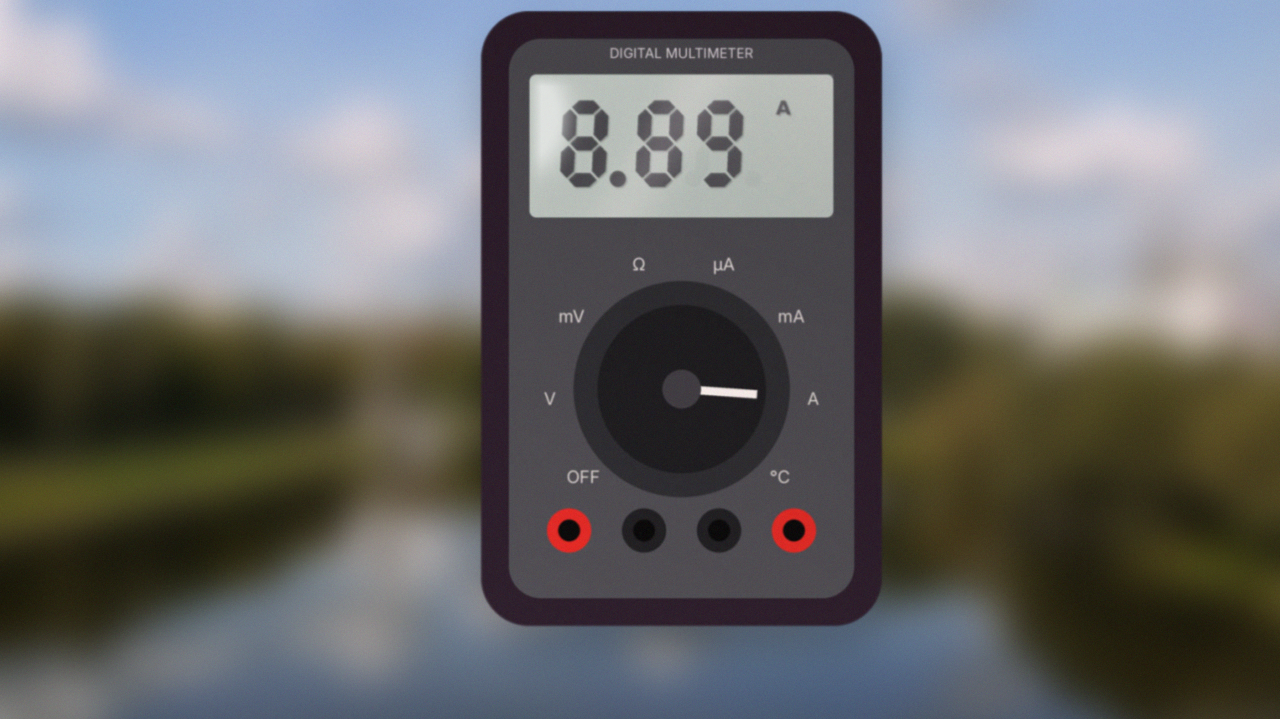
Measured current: 8.89 A
